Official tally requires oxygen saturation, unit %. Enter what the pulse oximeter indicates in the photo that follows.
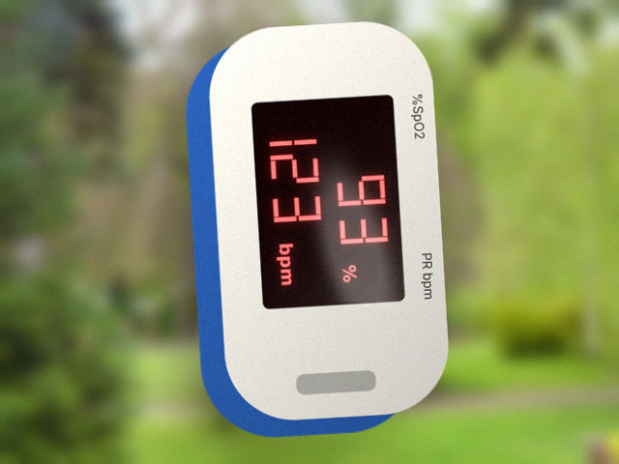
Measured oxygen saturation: 93 %
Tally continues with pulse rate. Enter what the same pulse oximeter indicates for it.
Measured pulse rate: 123 bpm
